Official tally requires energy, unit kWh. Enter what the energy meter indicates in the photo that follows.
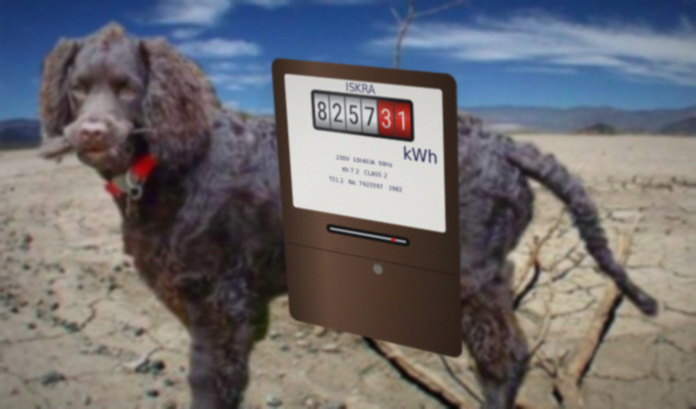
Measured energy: 8257.31 kWh
